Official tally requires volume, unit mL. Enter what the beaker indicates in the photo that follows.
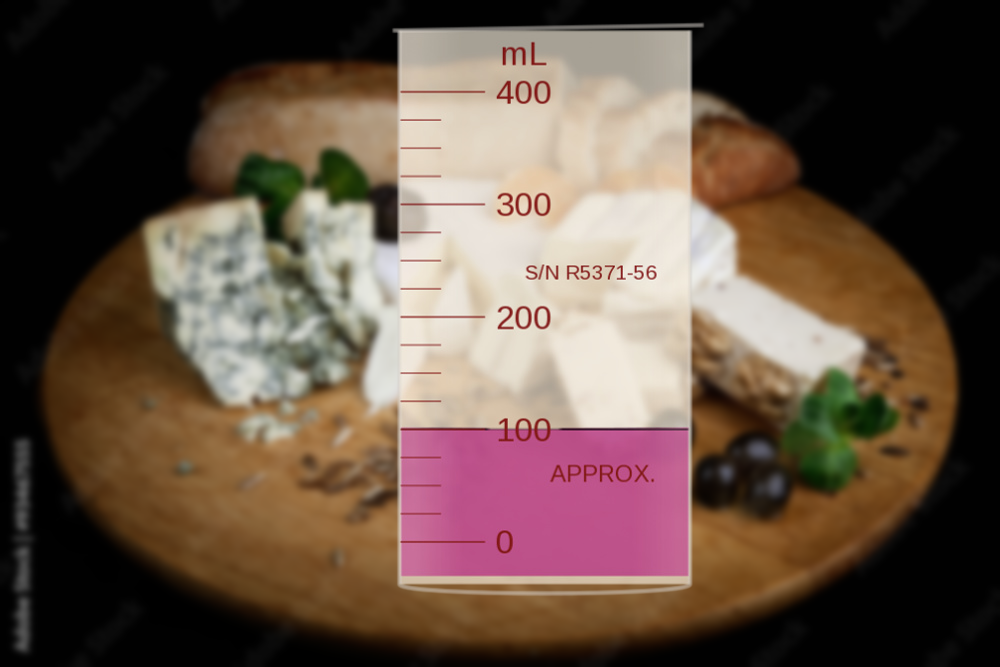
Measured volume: 100 mL
